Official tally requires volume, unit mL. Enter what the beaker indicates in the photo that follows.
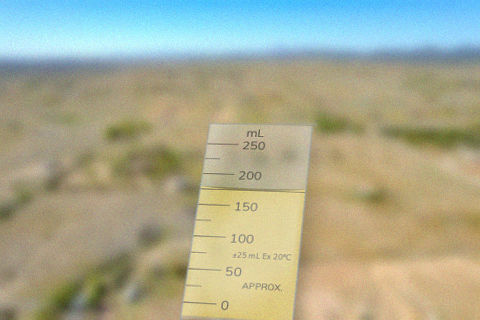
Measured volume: 175 mL
